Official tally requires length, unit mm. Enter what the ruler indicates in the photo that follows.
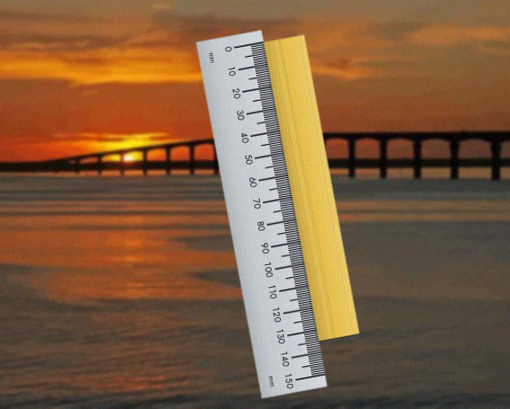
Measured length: 135 mm
